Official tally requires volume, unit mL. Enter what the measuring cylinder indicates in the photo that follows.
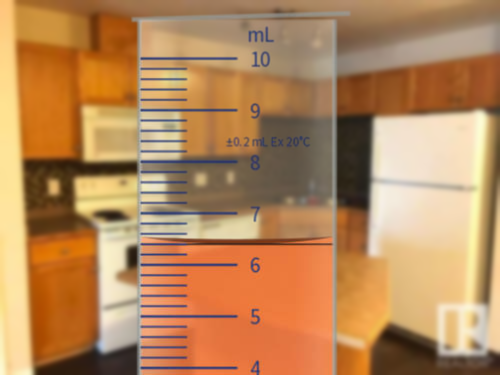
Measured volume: 6.4 mL
